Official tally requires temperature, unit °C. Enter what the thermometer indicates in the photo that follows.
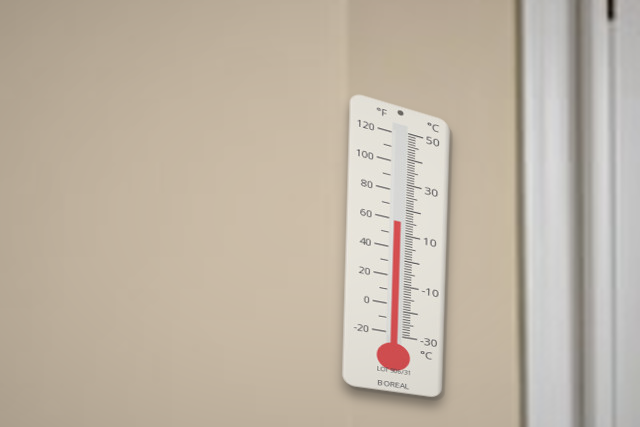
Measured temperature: 15 °C
